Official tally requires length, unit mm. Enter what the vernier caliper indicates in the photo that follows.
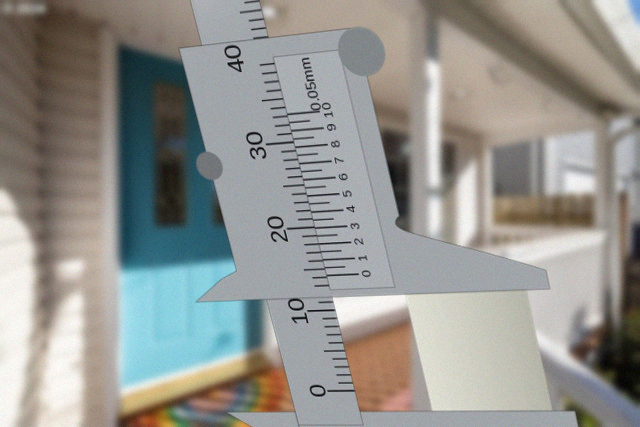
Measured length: 14.2 mm
